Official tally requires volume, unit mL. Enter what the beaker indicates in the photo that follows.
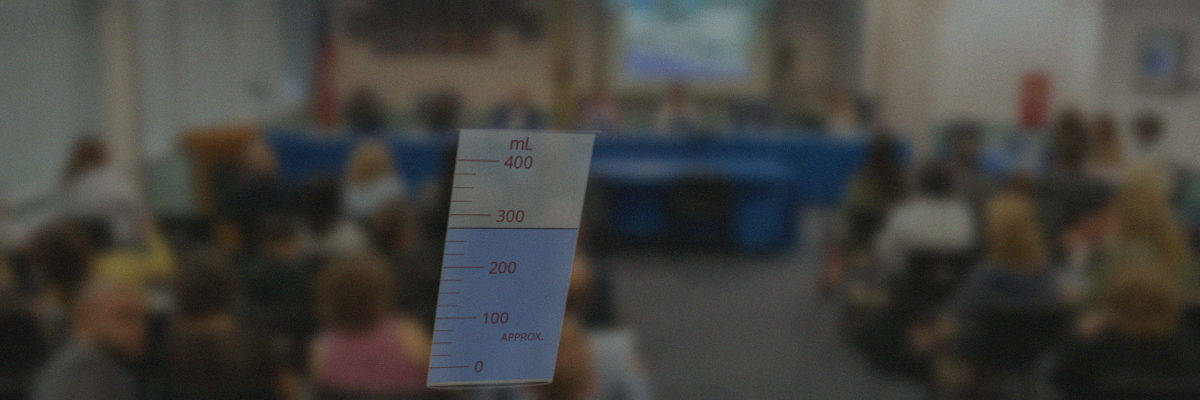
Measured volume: 275 mL
